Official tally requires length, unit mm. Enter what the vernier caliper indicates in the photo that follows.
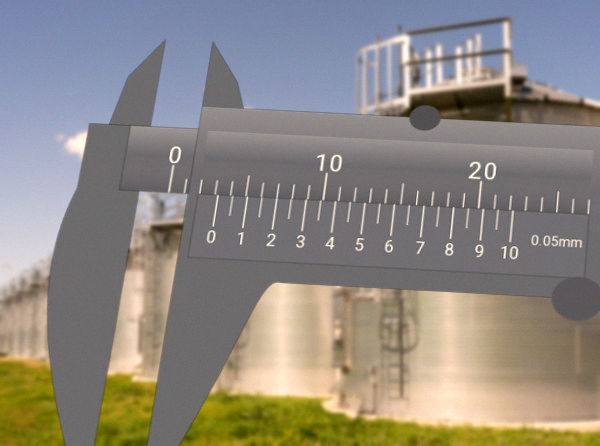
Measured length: 3.2 mm
